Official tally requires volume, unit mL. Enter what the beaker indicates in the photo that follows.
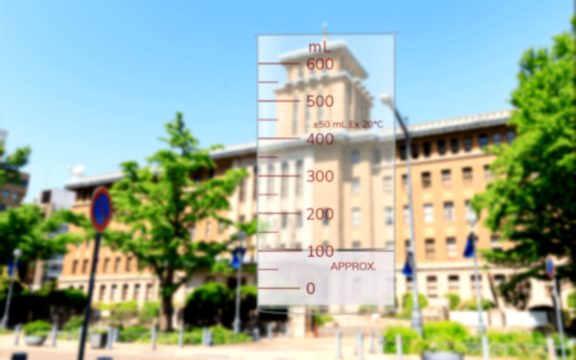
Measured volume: 100 mL
